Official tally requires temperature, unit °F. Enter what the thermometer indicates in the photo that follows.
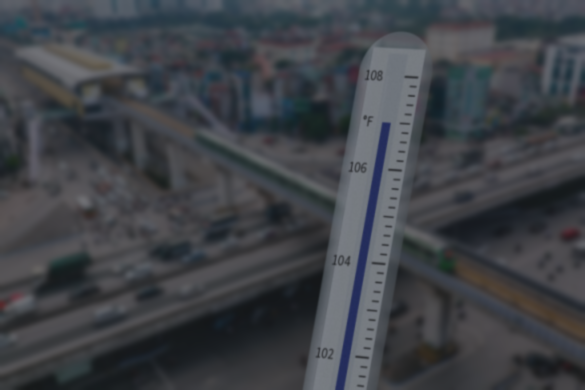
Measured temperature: 107 °F
